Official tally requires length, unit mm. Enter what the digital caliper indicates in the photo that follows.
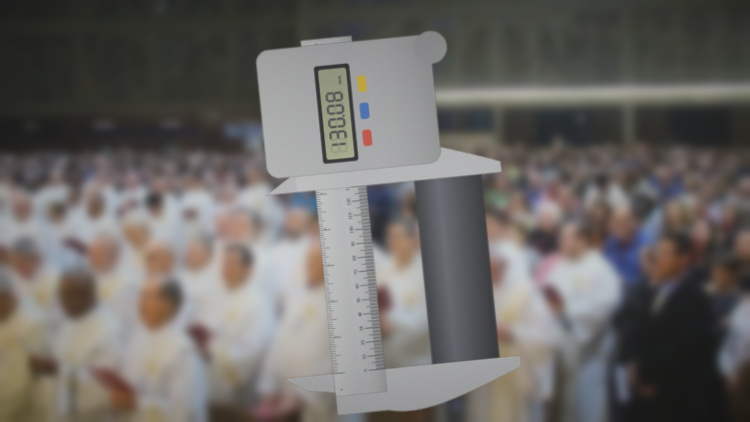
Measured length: 130.08 mm
